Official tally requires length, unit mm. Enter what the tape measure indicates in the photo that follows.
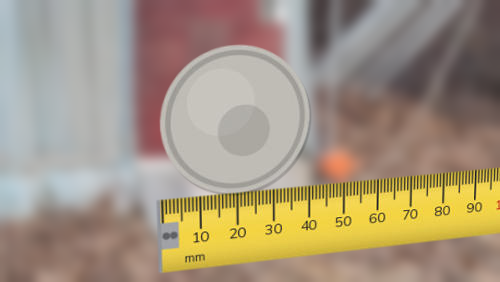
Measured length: 40 mm
